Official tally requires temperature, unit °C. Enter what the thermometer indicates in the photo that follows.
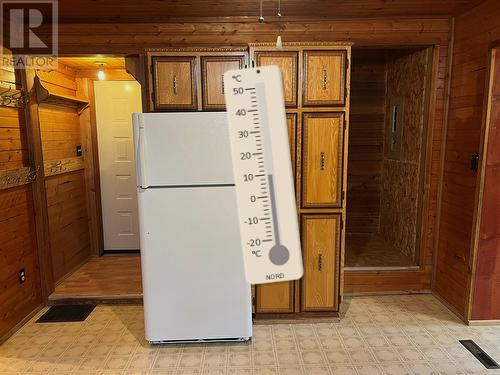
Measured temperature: 10 °C
